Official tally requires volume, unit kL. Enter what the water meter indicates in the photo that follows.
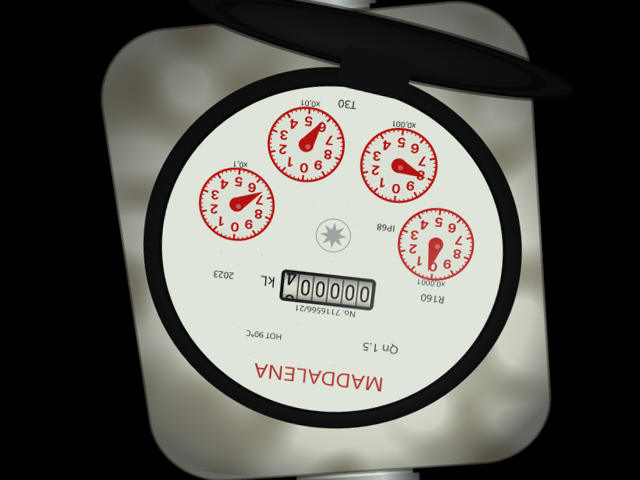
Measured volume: 3.6580 kL
